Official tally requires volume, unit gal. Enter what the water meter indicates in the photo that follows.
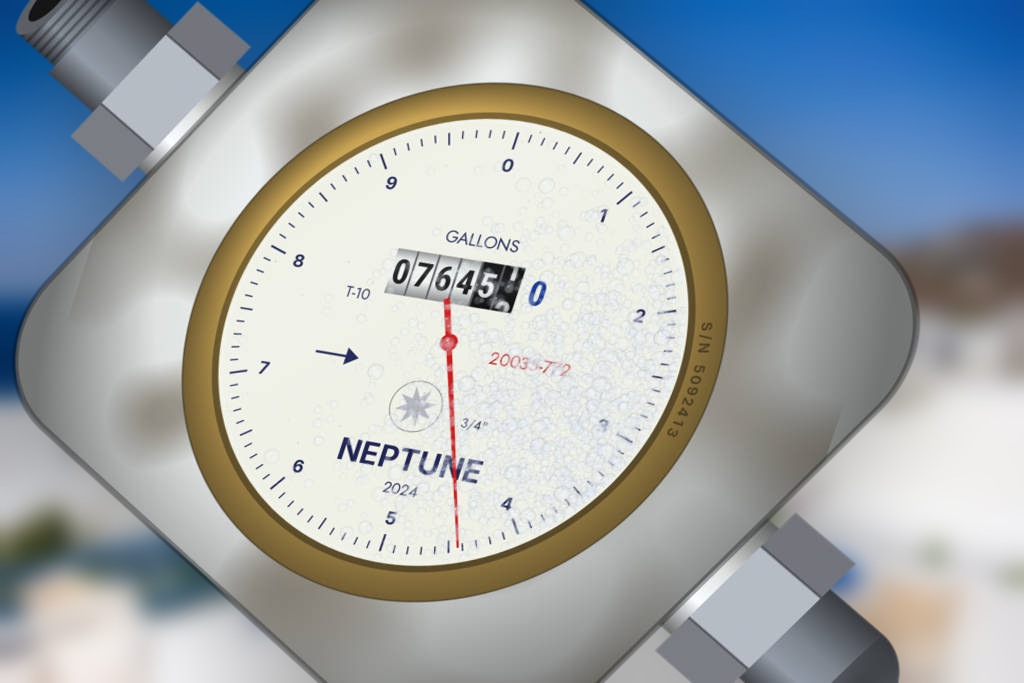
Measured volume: 764514.4 gal
